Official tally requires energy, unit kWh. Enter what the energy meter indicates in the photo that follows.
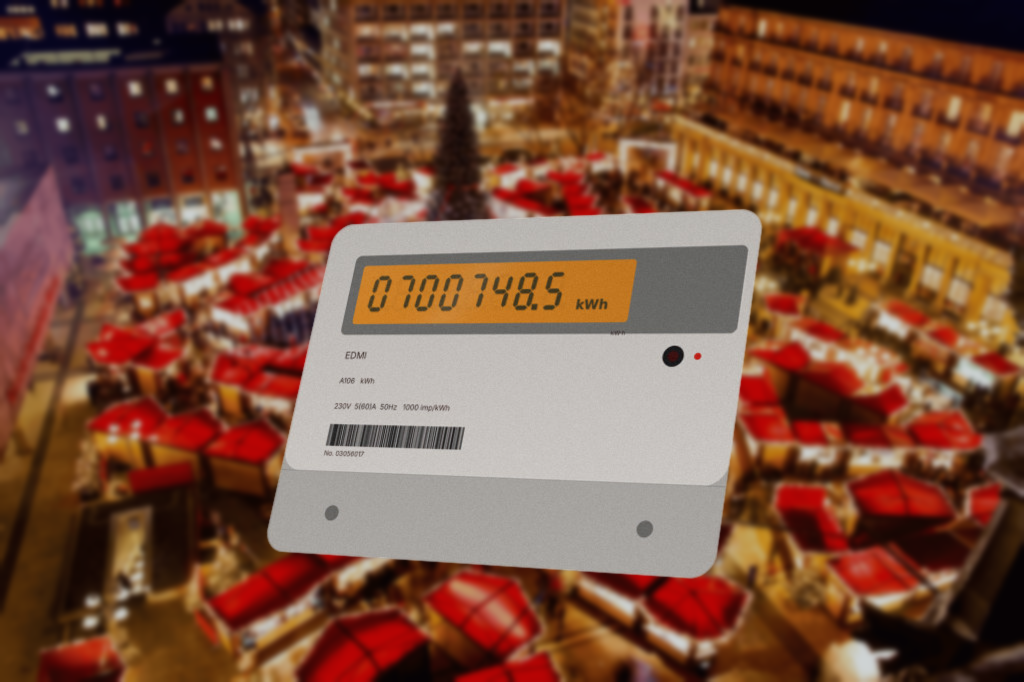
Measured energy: 700748.5 kWh
